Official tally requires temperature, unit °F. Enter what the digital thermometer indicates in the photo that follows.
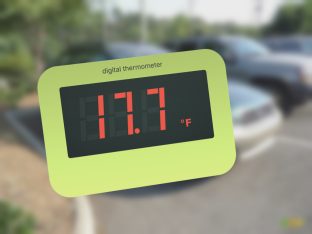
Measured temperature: 17.7 °F
